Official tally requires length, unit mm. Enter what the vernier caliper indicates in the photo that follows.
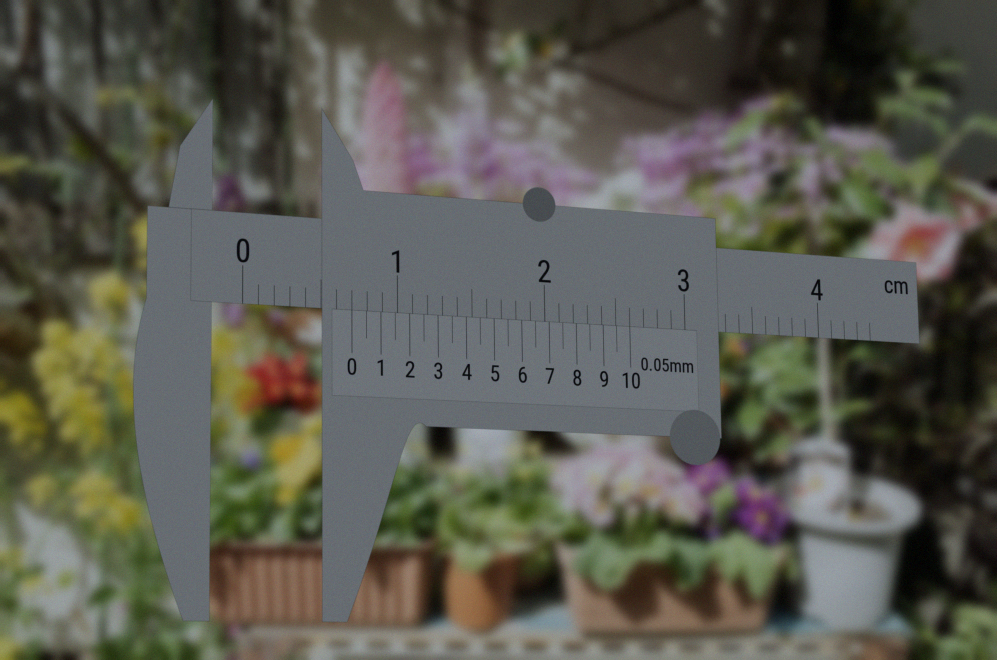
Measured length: 7.0 mm
